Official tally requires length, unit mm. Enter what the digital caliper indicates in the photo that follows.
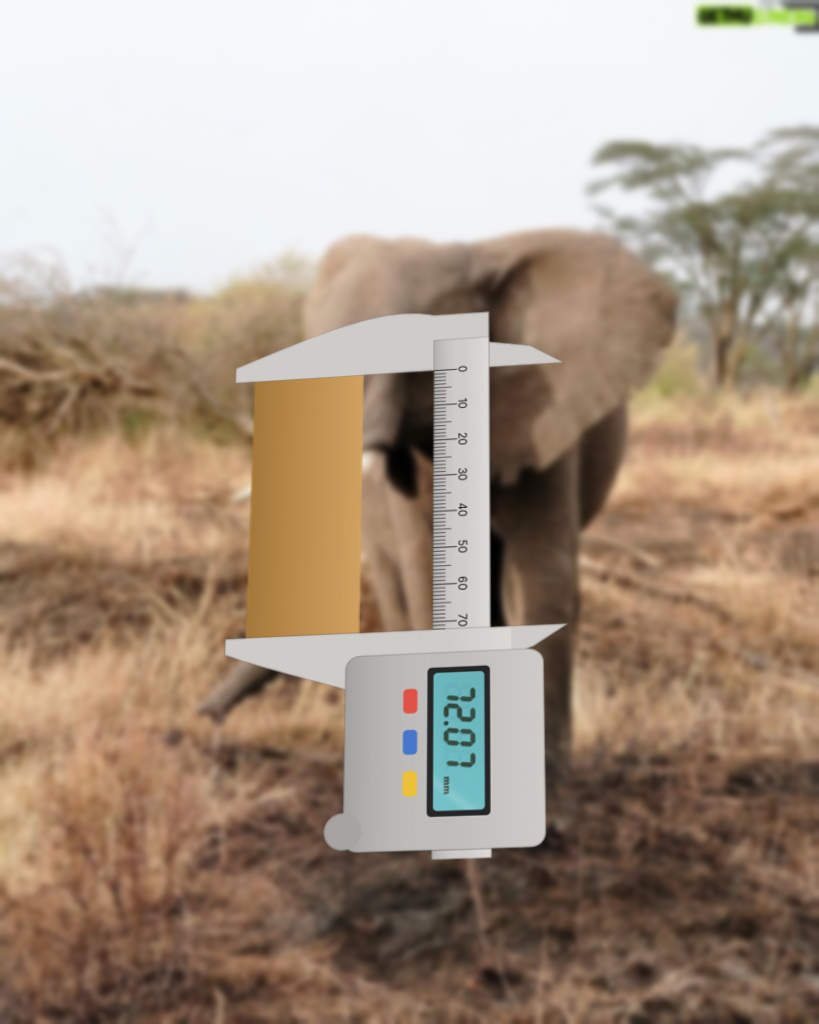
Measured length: 72.07 mm
